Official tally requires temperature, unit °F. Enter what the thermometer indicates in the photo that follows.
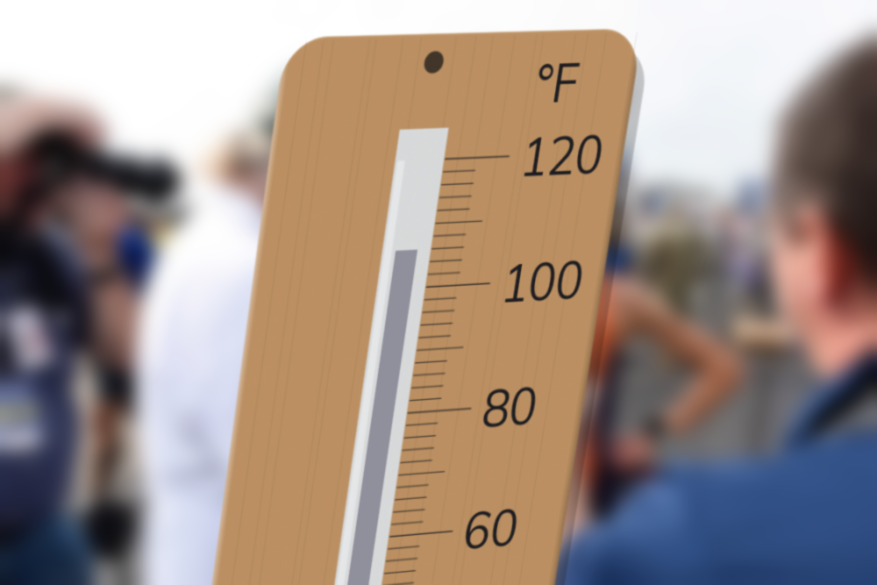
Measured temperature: 106 °F
